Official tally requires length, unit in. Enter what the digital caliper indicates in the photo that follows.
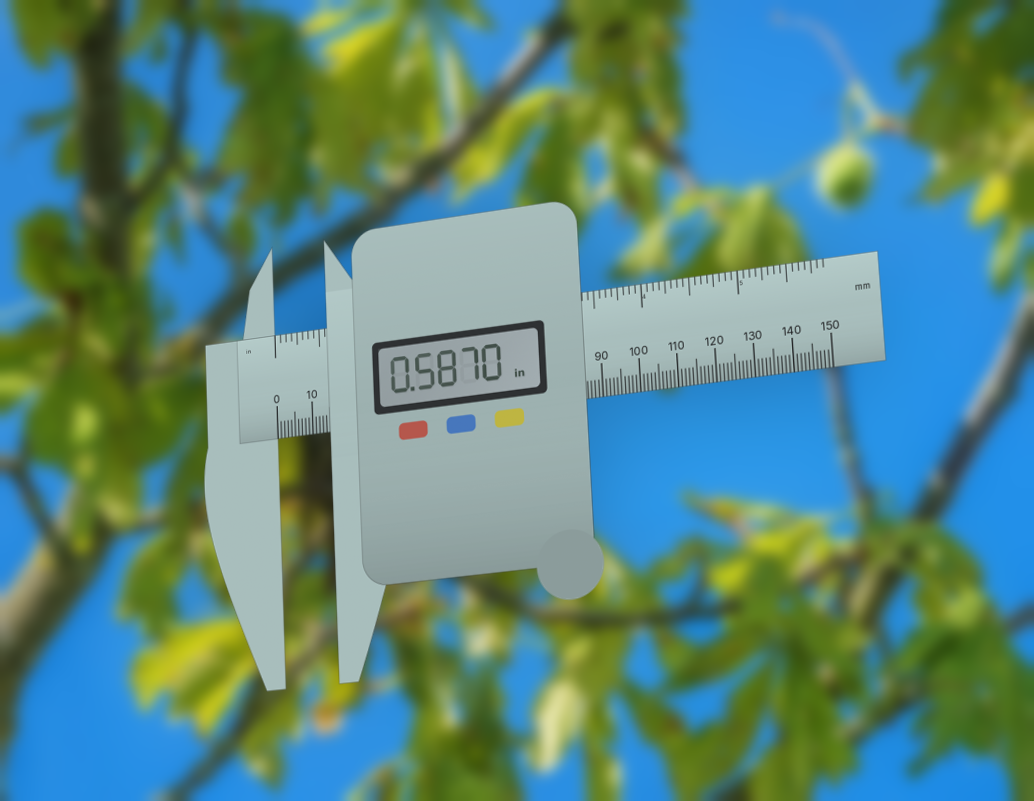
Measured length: 0.5870 in
